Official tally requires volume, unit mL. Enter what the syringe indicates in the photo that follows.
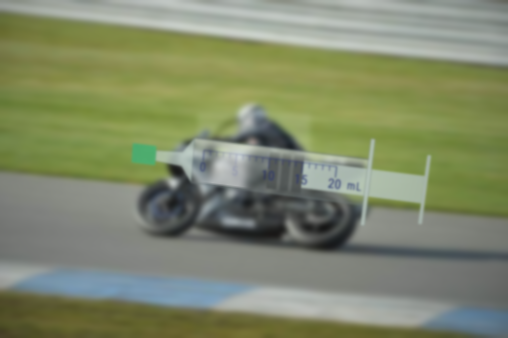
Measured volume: 10 mL
